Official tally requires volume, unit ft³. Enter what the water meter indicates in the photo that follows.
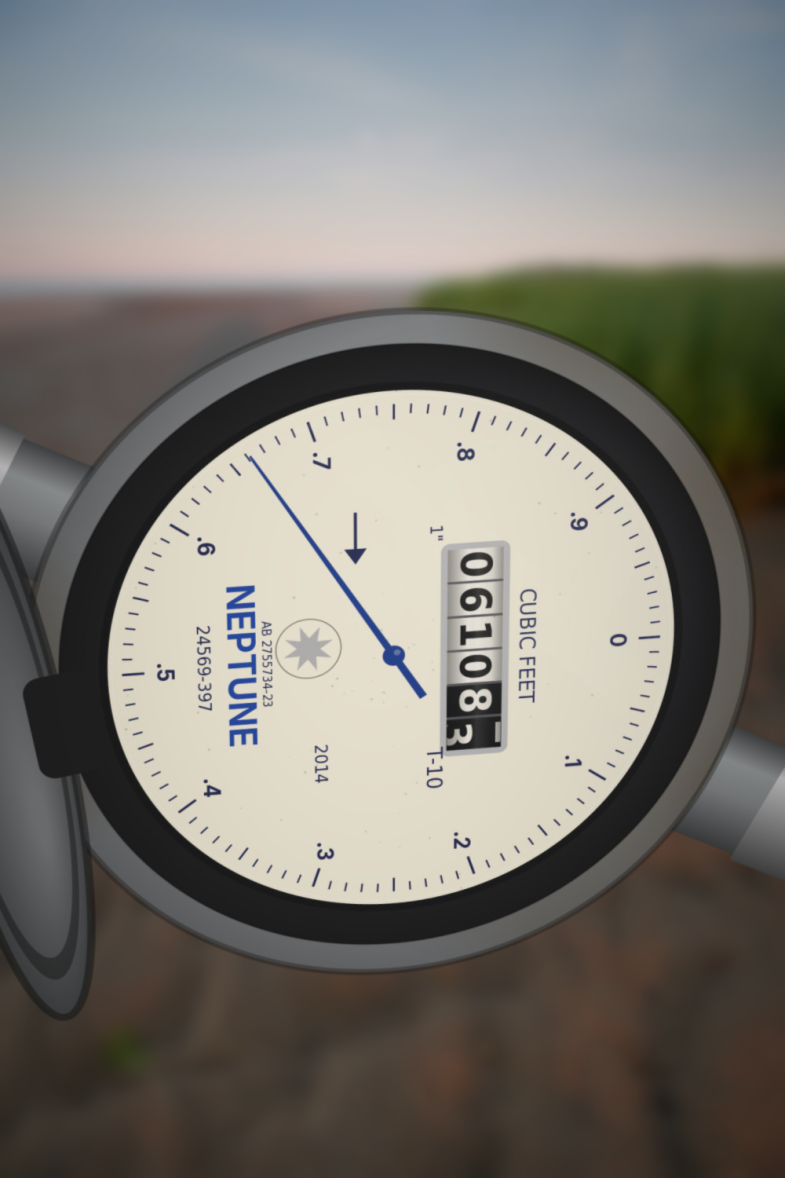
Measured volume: 61082.66 ft³
